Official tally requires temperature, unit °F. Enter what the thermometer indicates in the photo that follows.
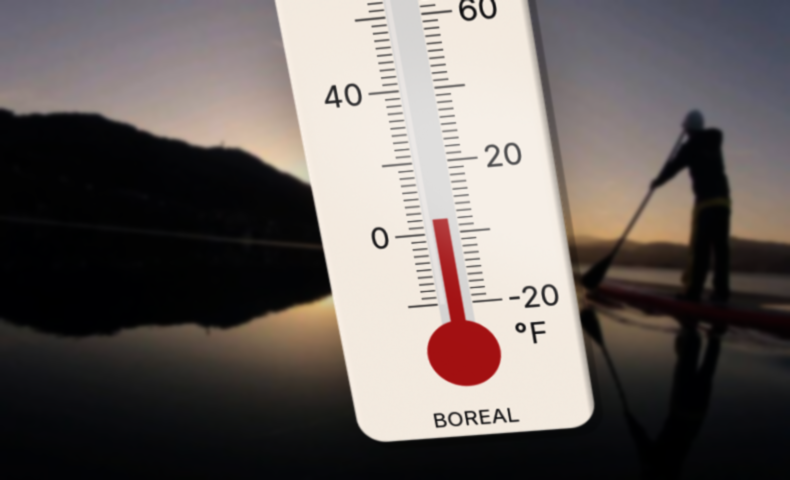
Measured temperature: 4 °F
